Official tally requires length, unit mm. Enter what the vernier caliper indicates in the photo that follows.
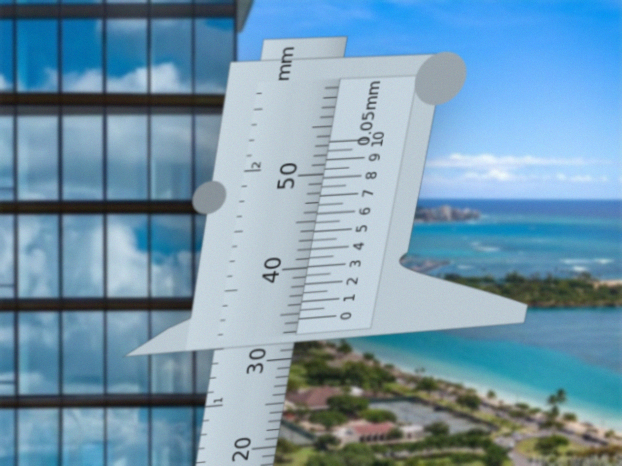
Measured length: 34.4 mm
